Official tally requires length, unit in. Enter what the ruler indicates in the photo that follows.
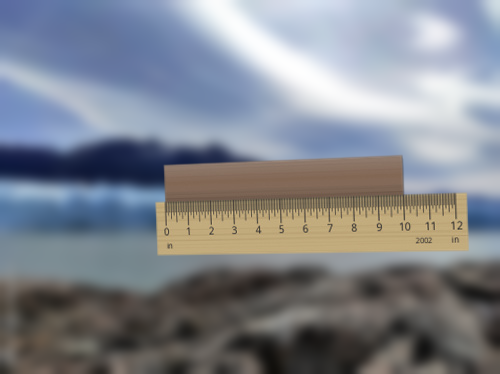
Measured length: 10 in
